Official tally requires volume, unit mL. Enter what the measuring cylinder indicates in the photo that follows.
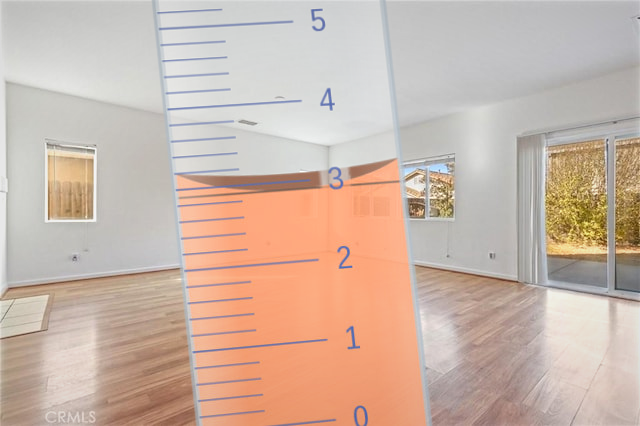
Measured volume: 2.9 mL
